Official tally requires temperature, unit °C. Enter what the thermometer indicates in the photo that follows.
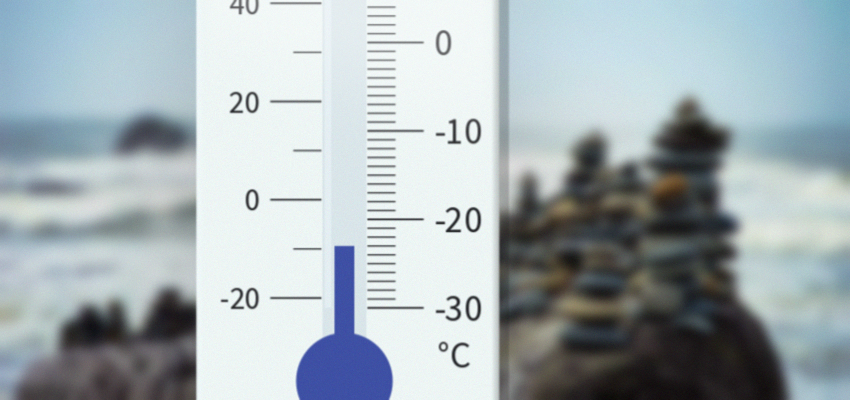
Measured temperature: -23 °C
